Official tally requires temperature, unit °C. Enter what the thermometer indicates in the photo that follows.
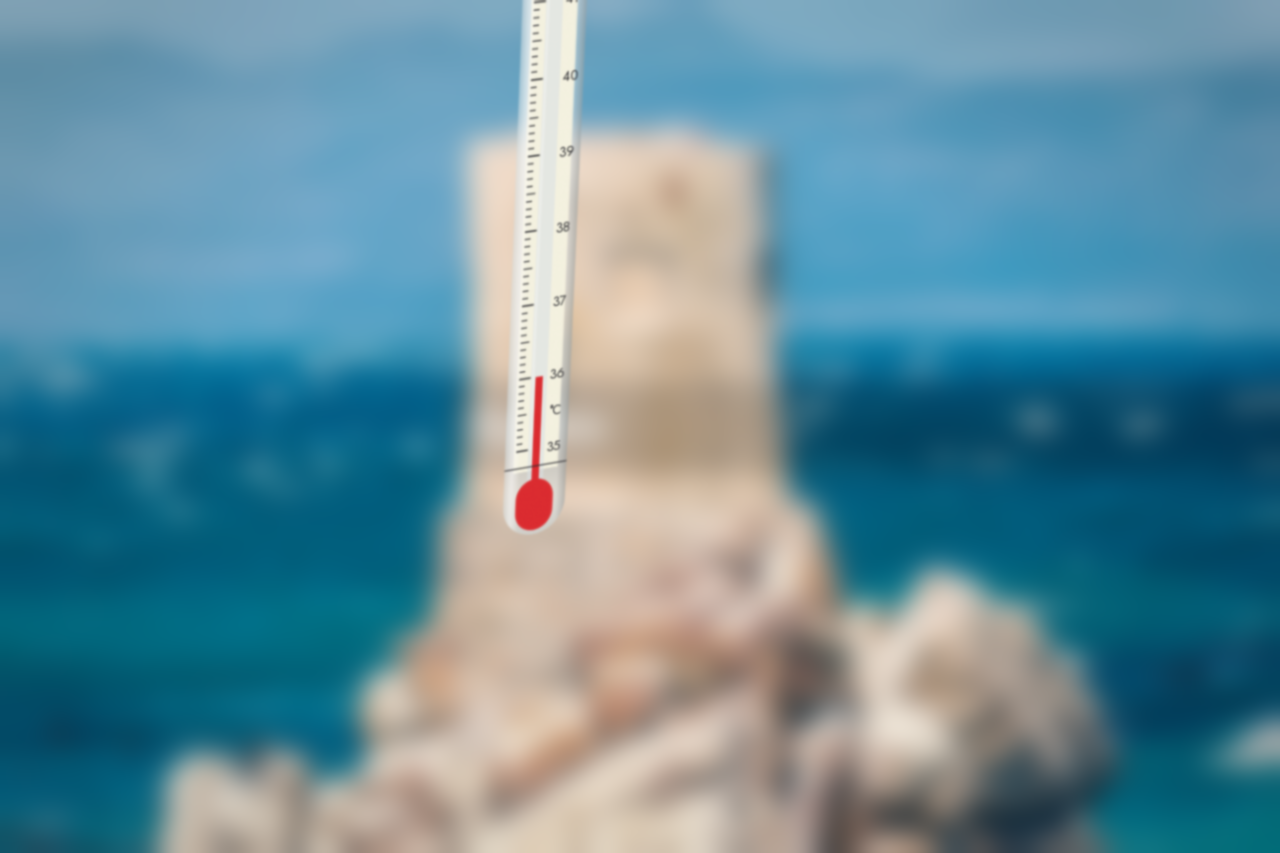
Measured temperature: 36 °C
